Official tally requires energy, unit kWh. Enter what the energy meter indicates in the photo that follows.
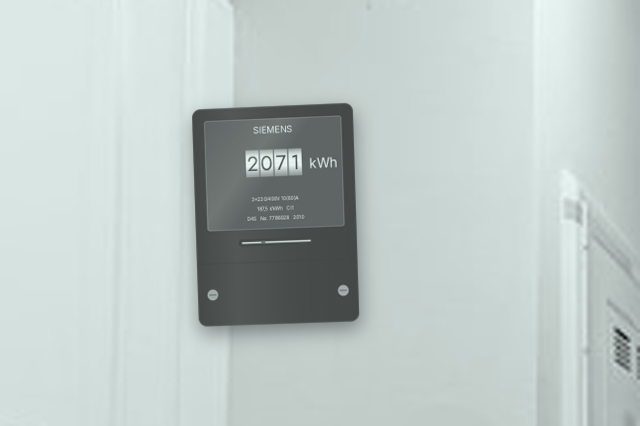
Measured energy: 2071 kWh
